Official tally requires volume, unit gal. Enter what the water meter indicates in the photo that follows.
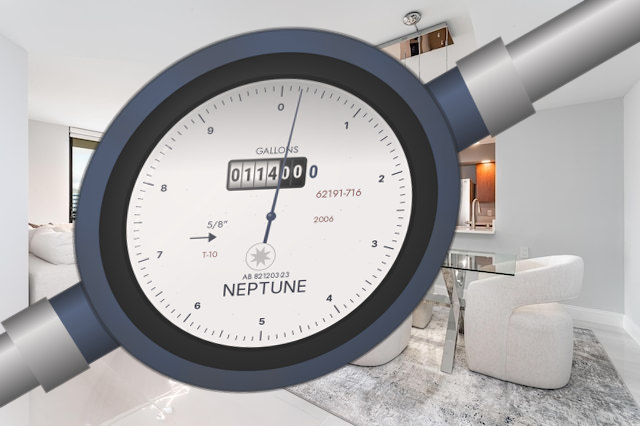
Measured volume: 114000.2 gal
